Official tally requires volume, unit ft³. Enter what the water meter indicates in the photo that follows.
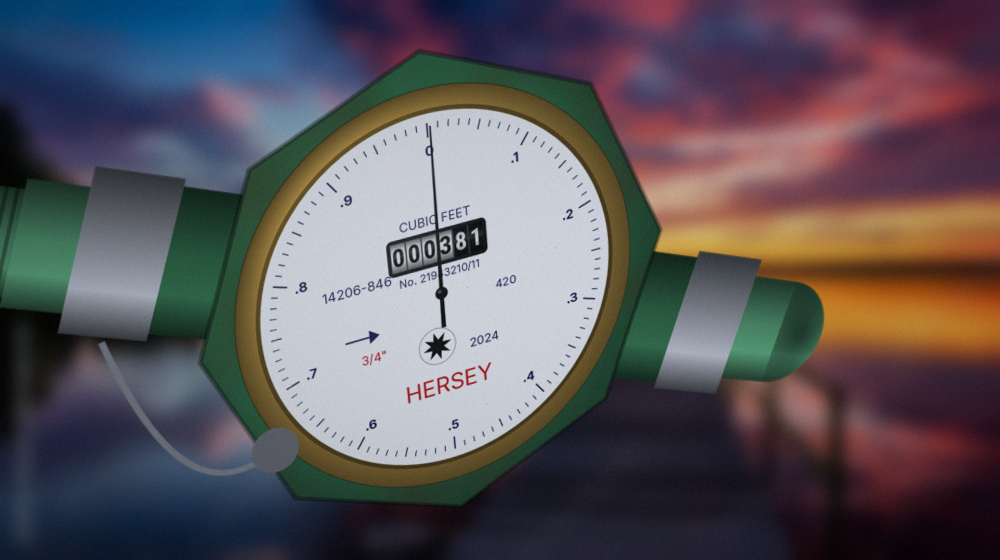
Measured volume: 381.00 ft³
